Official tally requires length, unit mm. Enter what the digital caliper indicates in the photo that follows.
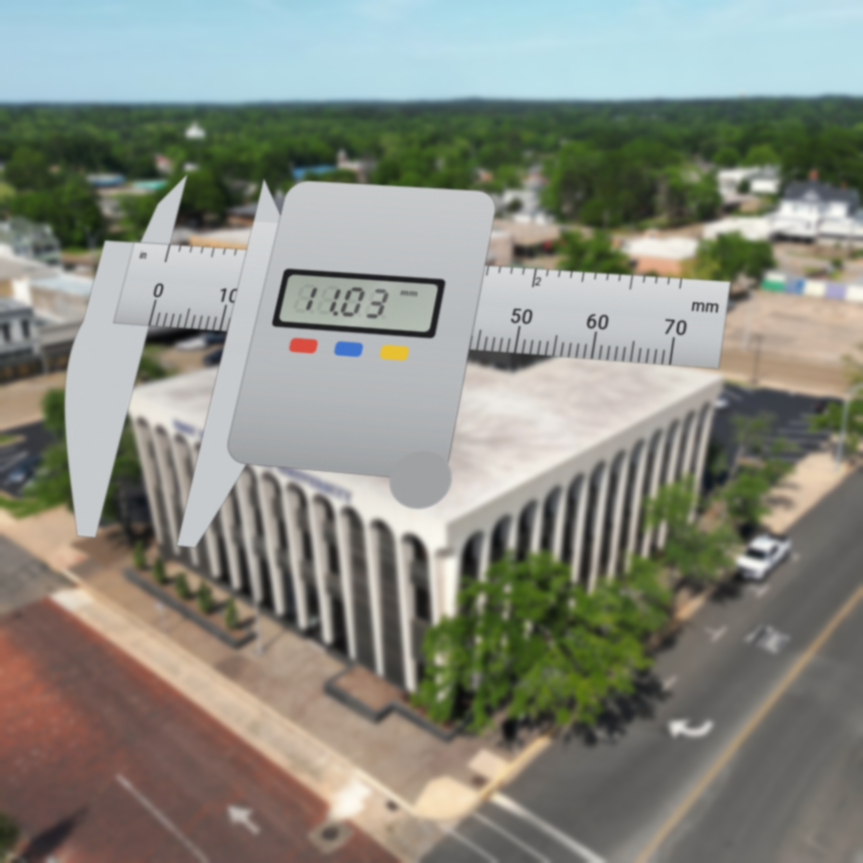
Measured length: 11.03 mm
